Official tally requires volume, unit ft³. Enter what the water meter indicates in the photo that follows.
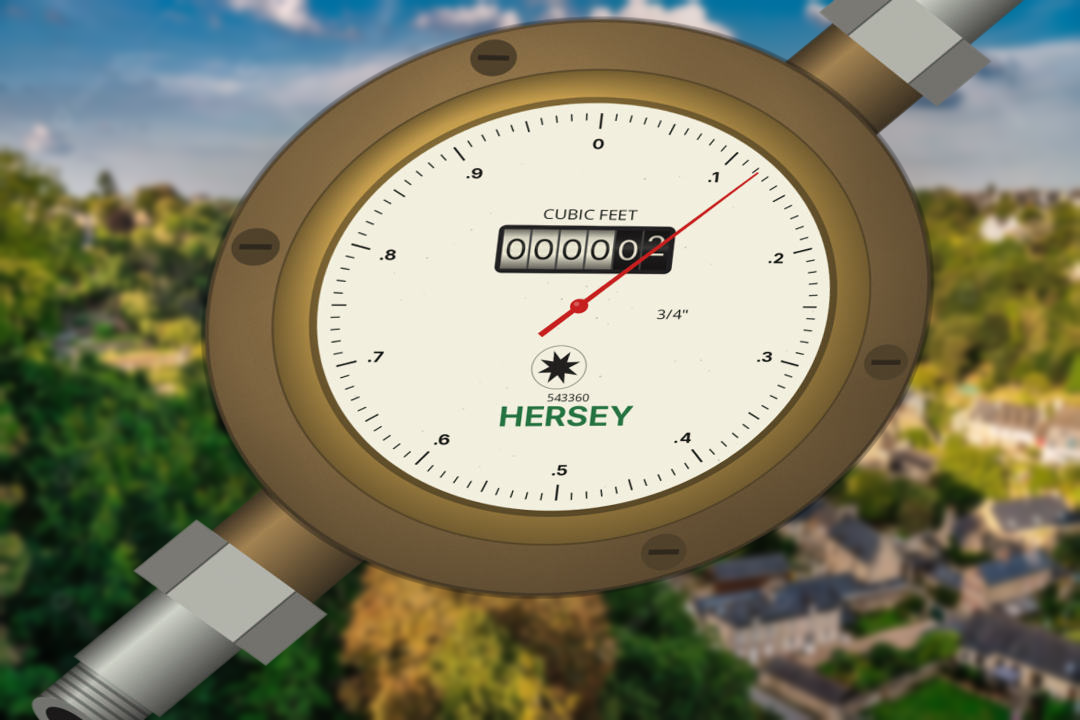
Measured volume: 2.12 ft³
